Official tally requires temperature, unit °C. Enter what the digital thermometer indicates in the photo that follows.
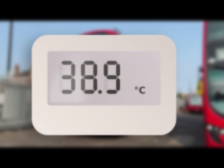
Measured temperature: 38.9 °C
